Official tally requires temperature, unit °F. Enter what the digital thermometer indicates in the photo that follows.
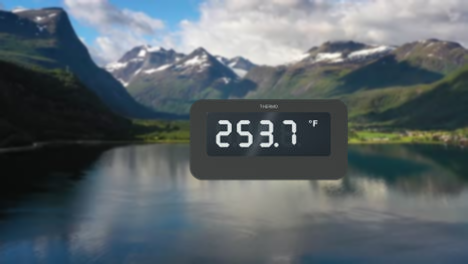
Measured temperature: 253.7 °F
